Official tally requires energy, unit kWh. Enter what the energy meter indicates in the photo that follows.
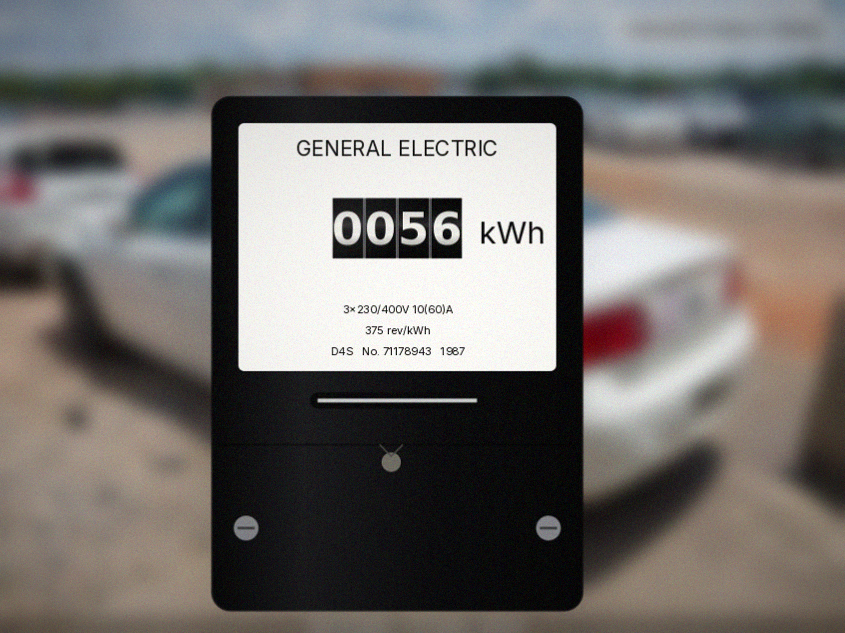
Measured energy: 56 kWh
